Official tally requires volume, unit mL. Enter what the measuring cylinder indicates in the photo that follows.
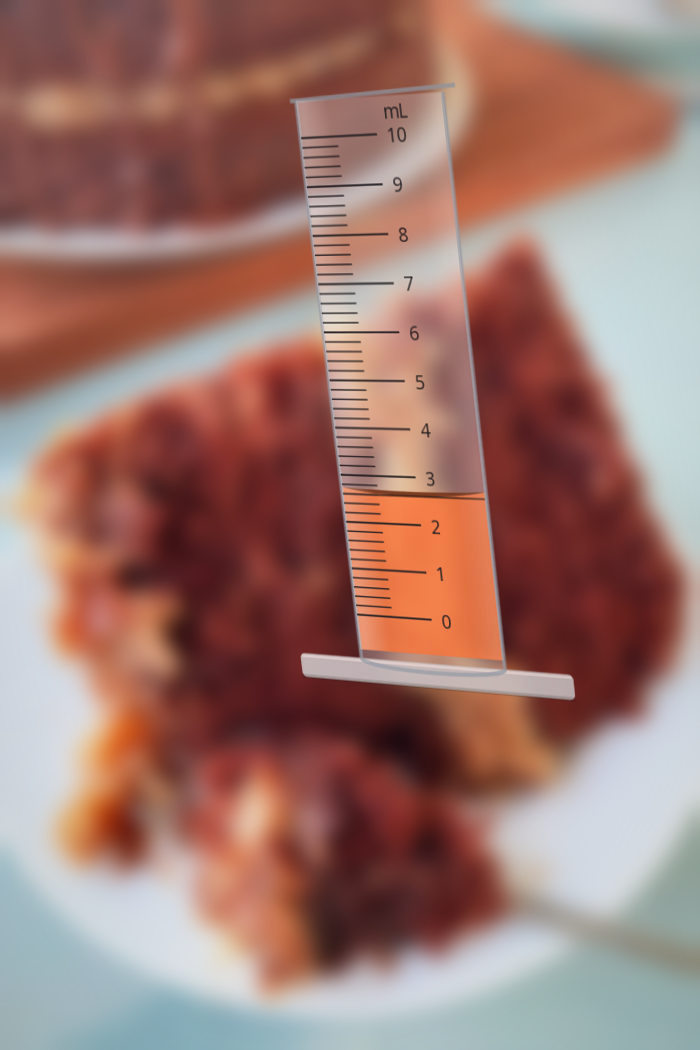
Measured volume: 2.6 mL
